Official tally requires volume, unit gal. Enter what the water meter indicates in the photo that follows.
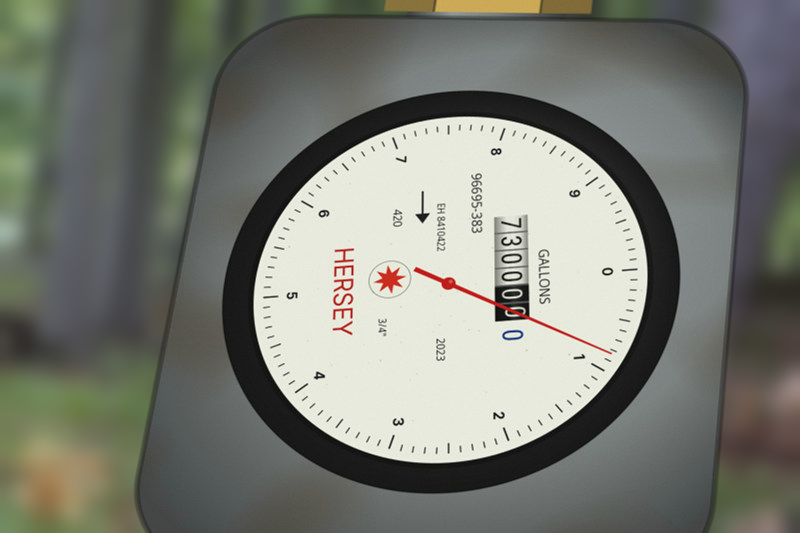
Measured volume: 7300000.8 gal
